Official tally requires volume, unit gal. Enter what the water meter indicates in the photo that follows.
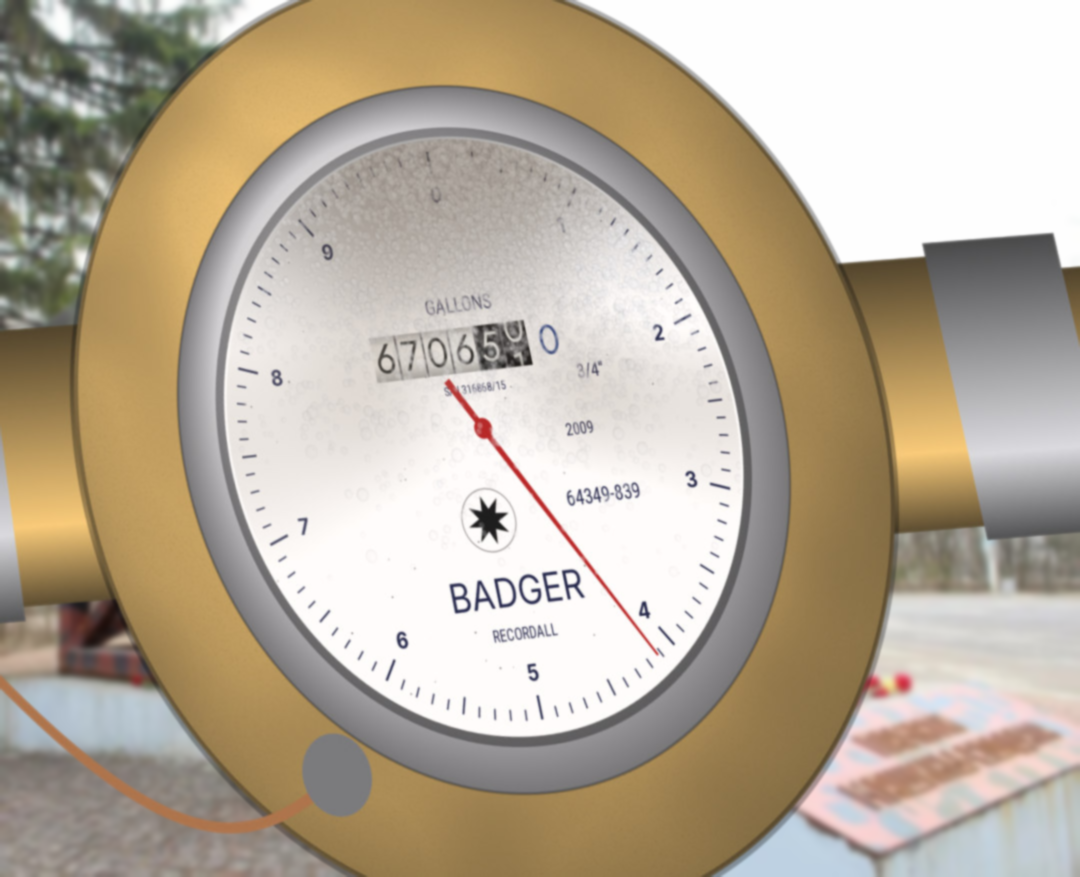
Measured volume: 6706504.1 gal
